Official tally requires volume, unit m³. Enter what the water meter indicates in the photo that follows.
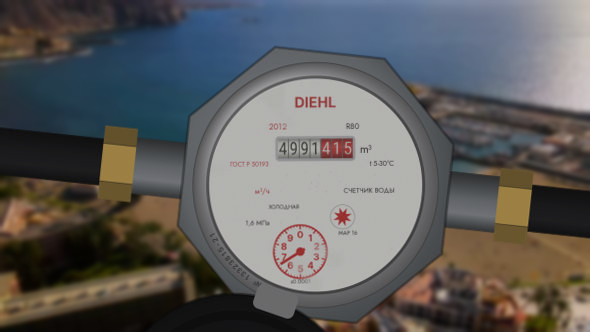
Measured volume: 4991.4156 m³
